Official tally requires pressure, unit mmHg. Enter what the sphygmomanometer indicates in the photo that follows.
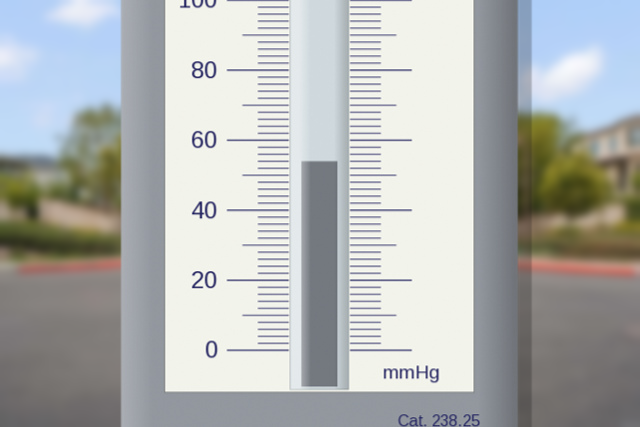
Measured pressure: 54 mmHg
